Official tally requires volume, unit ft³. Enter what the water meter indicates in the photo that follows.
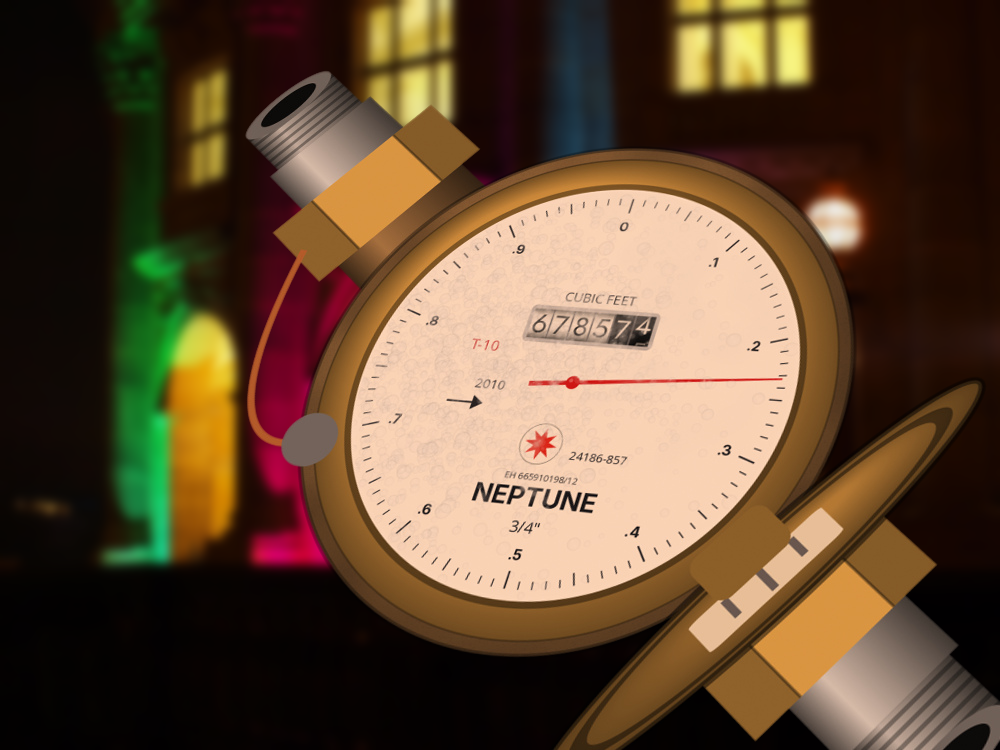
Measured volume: 678574.23 ft³
